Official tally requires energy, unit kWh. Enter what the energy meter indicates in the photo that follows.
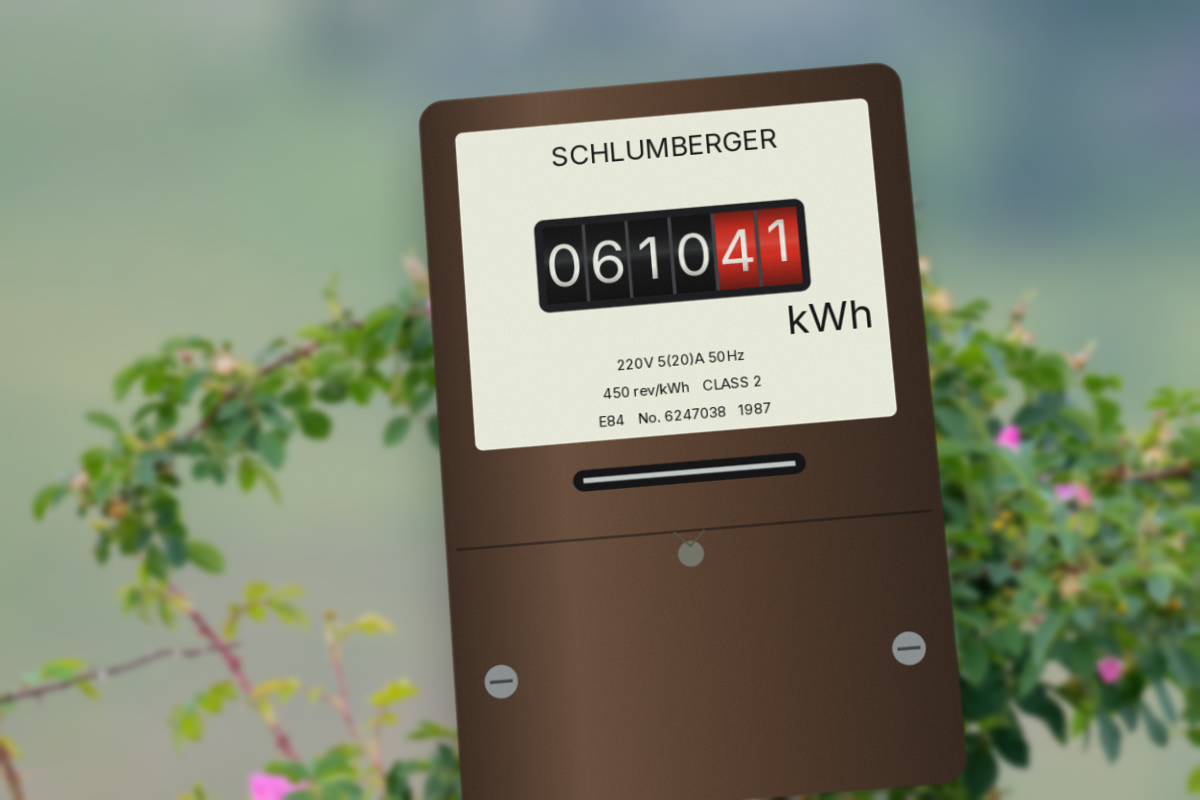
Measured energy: 610.41 kWh
